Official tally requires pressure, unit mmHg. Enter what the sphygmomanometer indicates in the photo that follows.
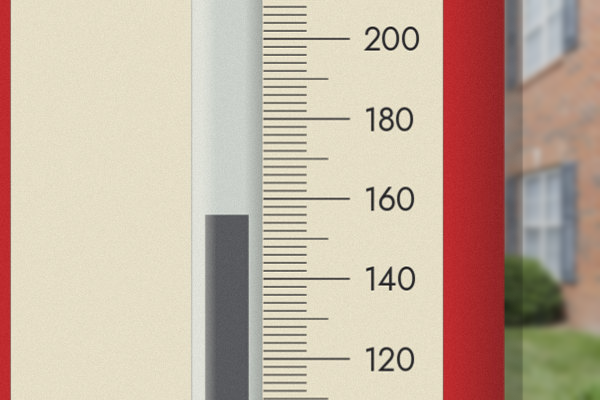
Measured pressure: 156 mmHg
